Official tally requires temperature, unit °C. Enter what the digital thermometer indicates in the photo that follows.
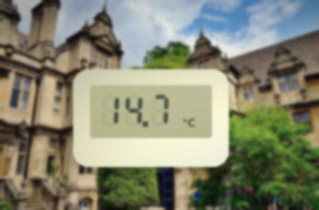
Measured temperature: 14.7 °C
